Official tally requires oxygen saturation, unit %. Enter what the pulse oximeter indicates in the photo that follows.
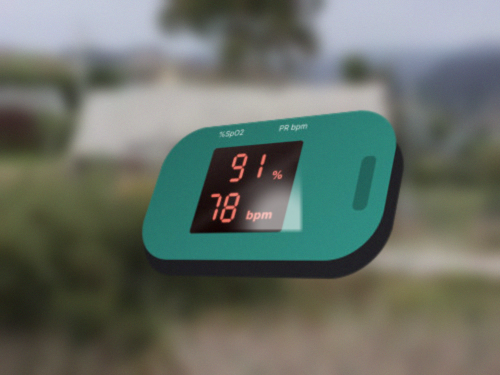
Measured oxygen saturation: 91 %
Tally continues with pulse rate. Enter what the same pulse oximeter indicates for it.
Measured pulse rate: 78 bpm
